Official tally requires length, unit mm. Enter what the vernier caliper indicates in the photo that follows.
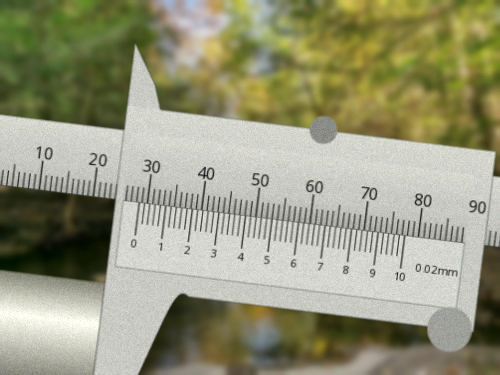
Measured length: 28.5 mm
